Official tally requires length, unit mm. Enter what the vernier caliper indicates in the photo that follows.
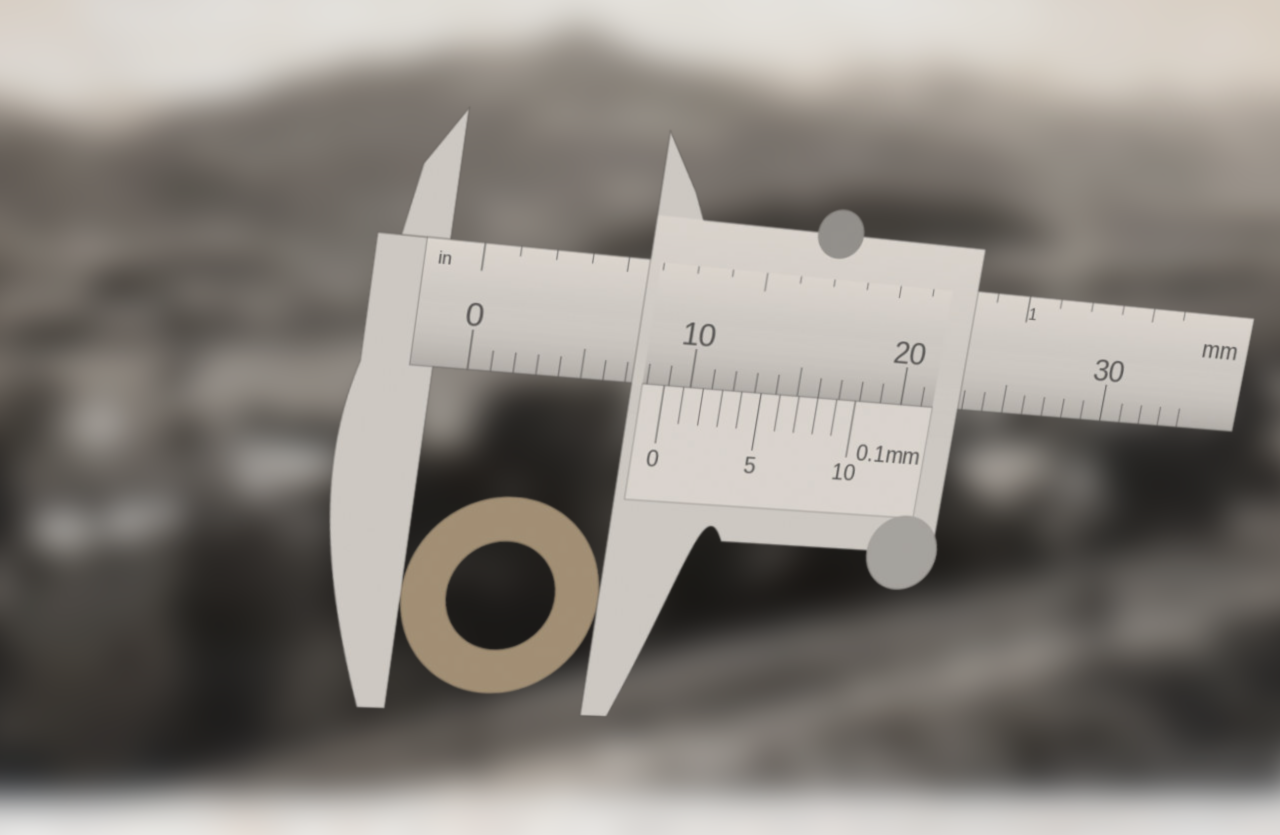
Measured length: 8.8 mm
